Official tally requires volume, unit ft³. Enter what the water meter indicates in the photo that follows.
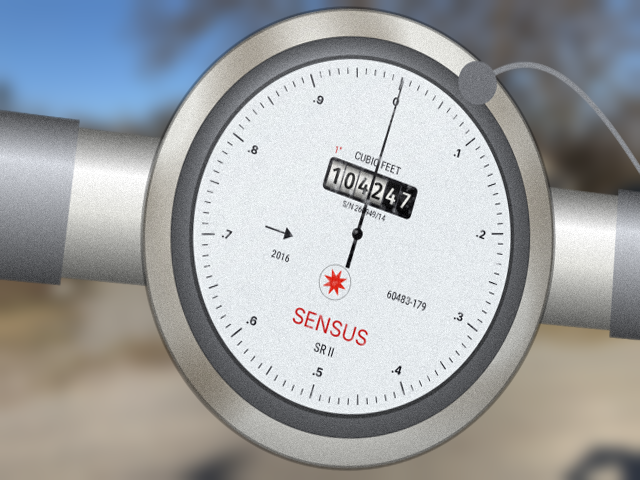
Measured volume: 104247.00 ft³
